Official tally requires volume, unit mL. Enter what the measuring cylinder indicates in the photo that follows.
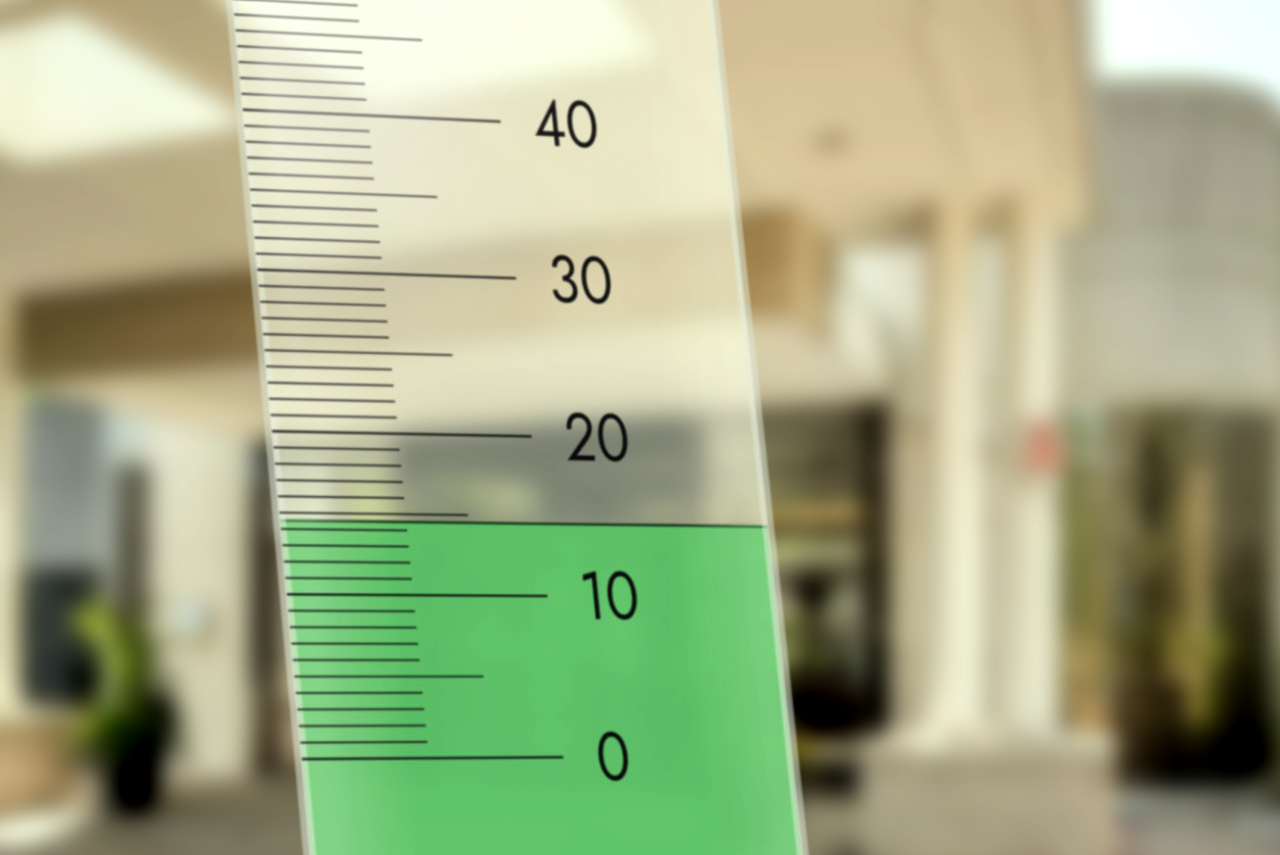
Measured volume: 14.5 mL
